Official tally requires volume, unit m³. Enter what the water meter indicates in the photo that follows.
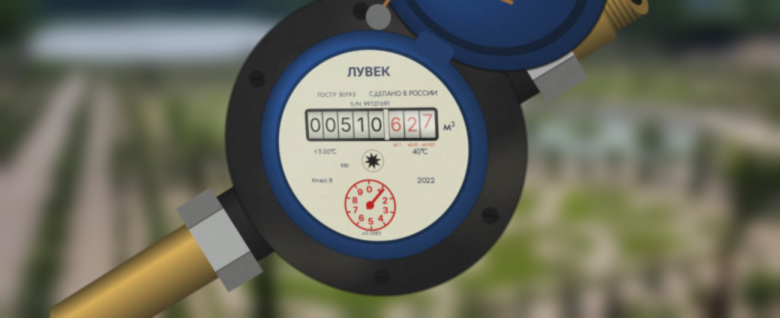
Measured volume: 510.6271 m³
